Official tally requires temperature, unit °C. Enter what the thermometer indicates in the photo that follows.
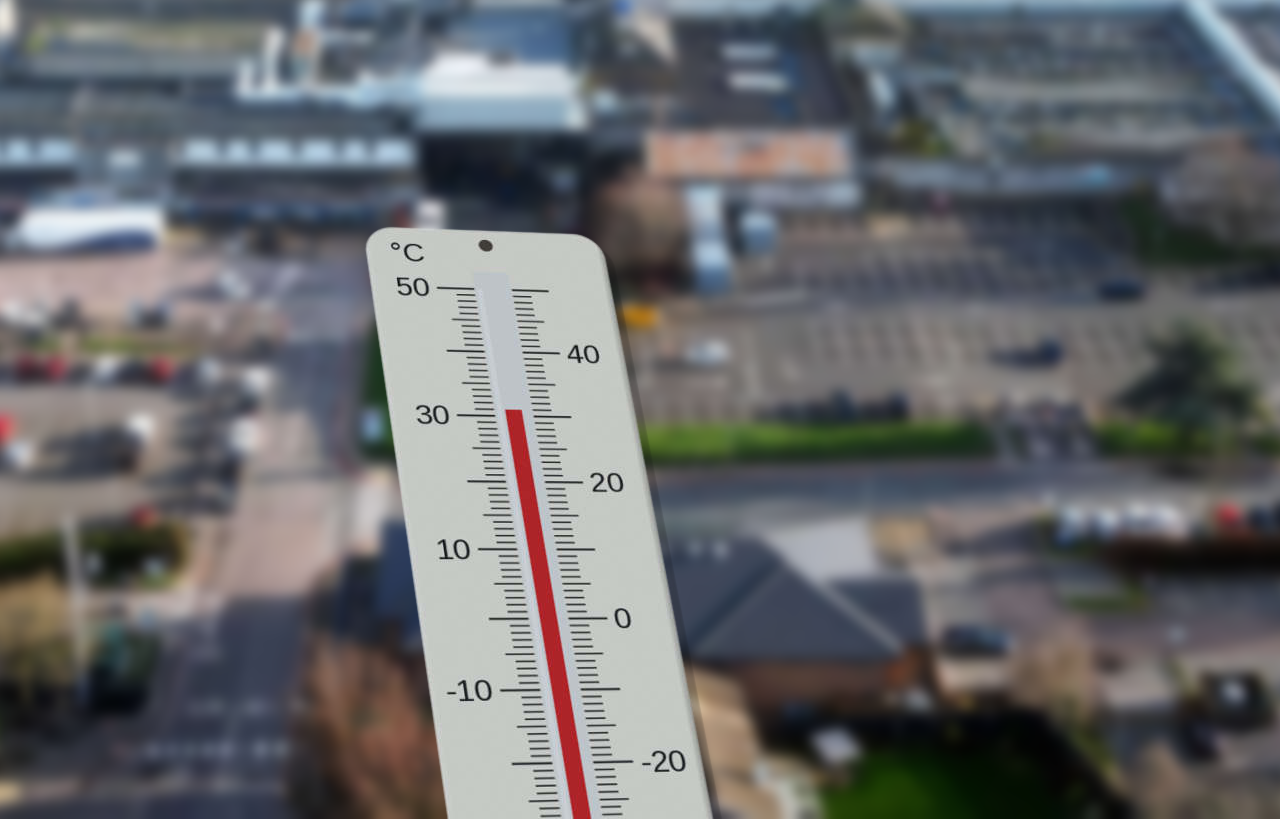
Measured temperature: 31 °C
